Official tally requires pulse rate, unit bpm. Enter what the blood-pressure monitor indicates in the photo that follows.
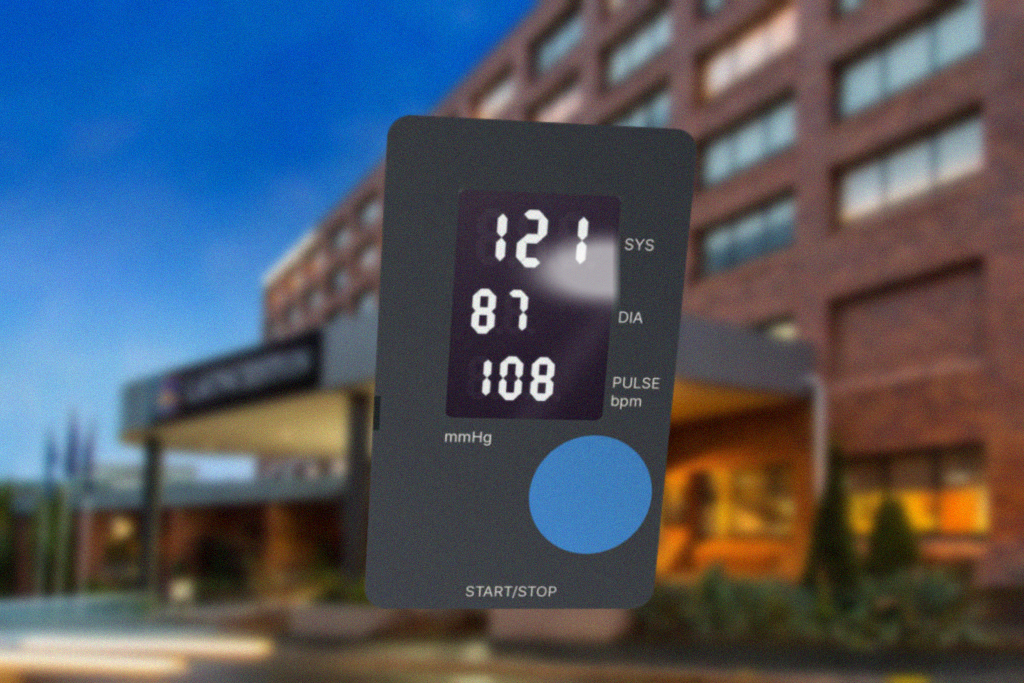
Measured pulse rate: 108 bpm
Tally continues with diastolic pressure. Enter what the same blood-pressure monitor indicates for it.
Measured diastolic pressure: 87 mmHg
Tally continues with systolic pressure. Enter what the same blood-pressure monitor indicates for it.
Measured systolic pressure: 121 mmHg
